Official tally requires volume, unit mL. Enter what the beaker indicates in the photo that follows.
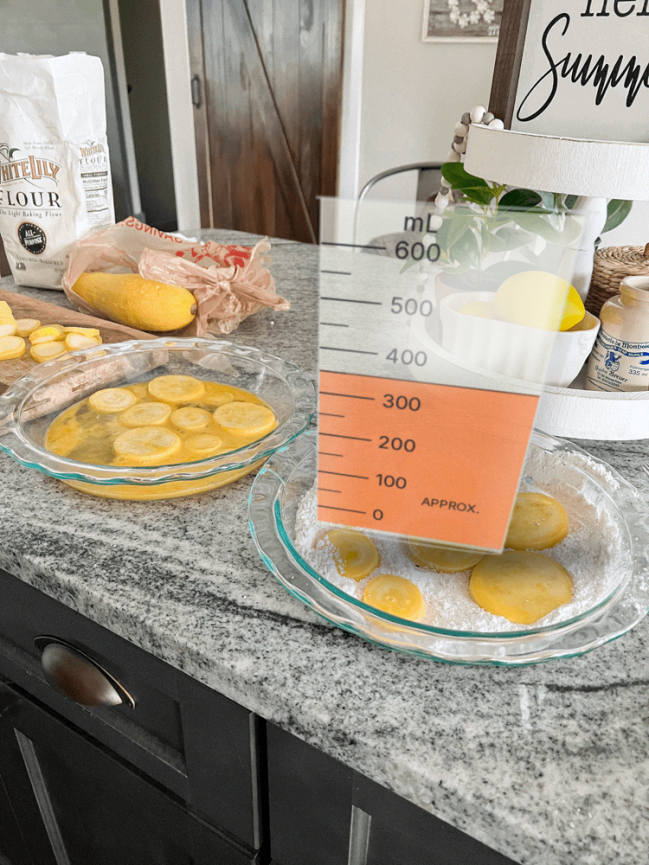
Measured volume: 350 mL
